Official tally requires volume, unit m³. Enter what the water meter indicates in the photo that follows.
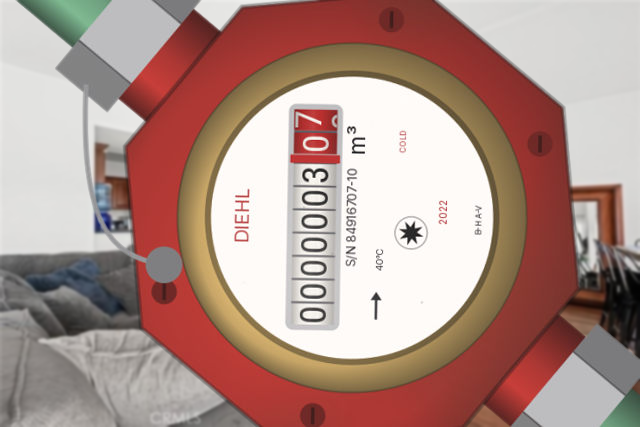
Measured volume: 3.07 m³
